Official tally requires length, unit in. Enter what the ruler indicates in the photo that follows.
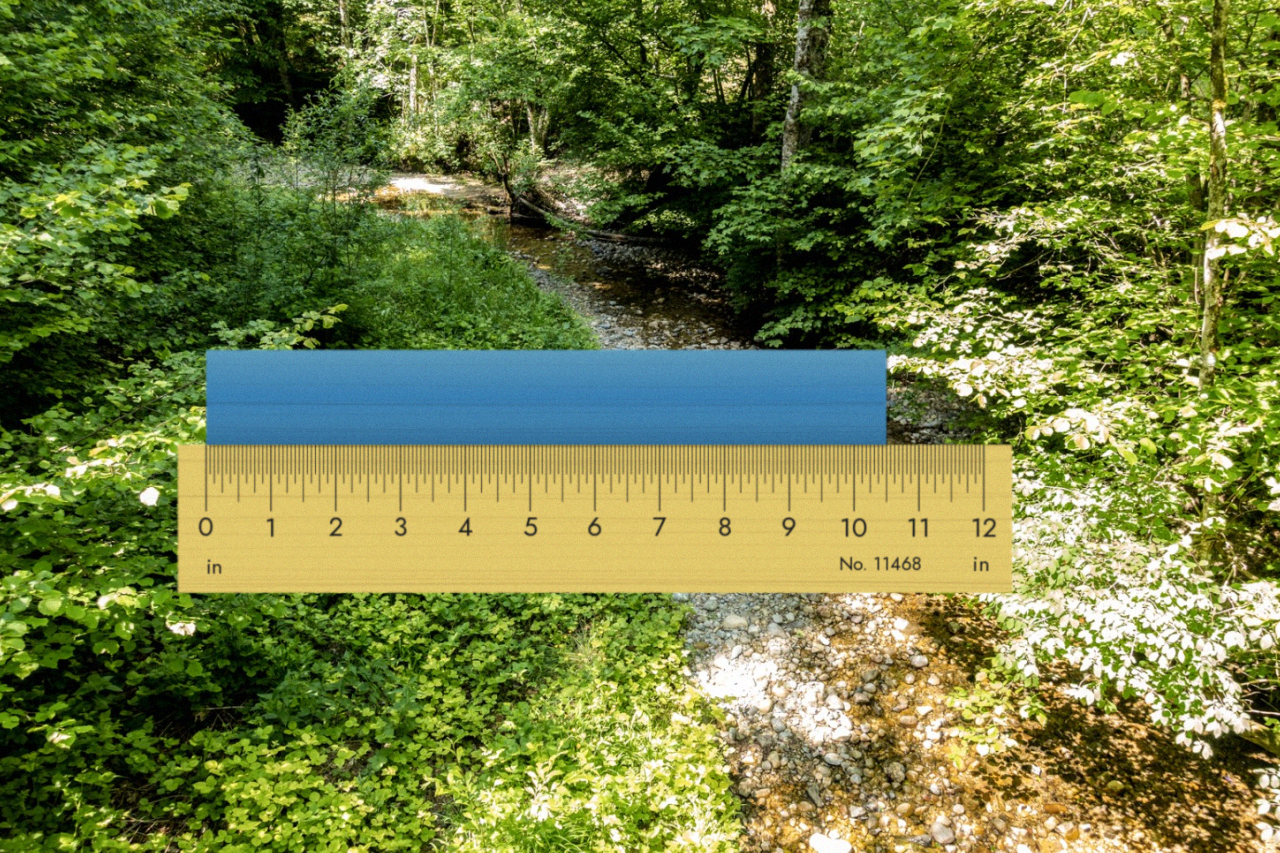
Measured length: 10.5 in
